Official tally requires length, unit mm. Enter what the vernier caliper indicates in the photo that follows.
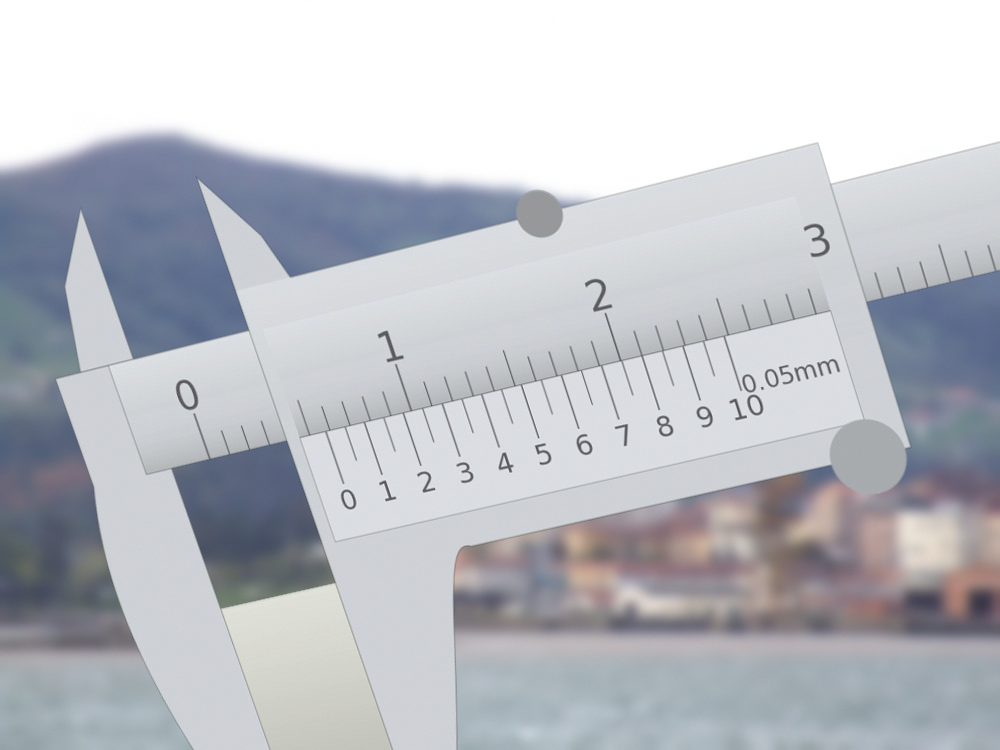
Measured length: 5.8 mm
